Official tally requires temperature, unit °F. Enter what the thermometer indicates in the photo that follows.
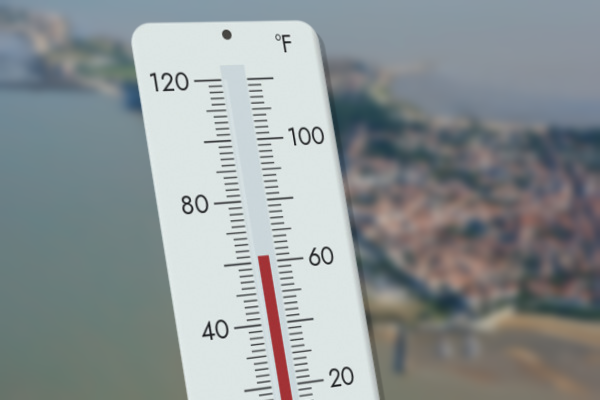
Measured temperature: 62 °F
